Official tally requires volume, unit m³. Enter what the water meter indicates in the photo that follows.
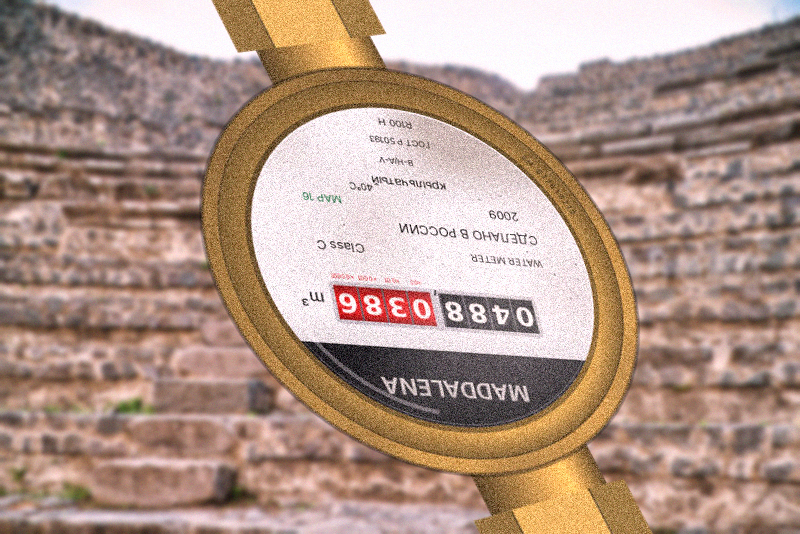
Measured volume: 488.0386 m³
